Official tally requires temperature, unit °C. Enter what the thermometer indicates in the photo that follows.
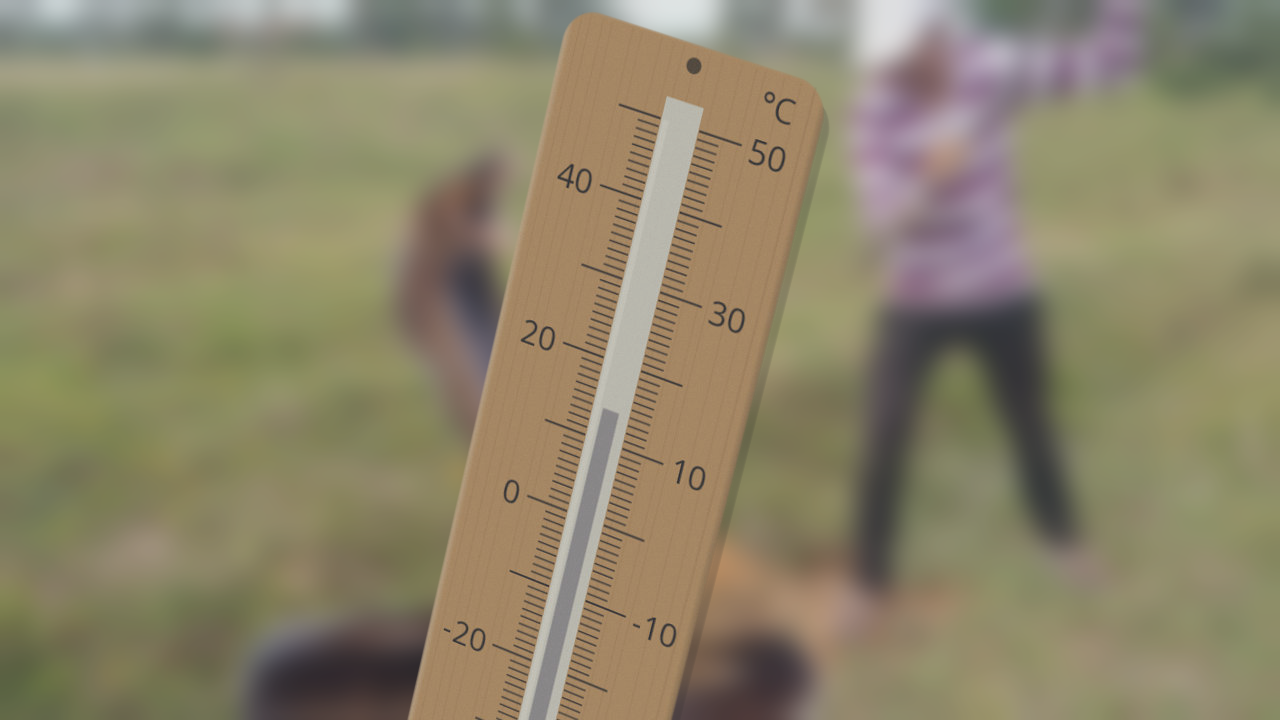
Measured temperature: 14 °C
